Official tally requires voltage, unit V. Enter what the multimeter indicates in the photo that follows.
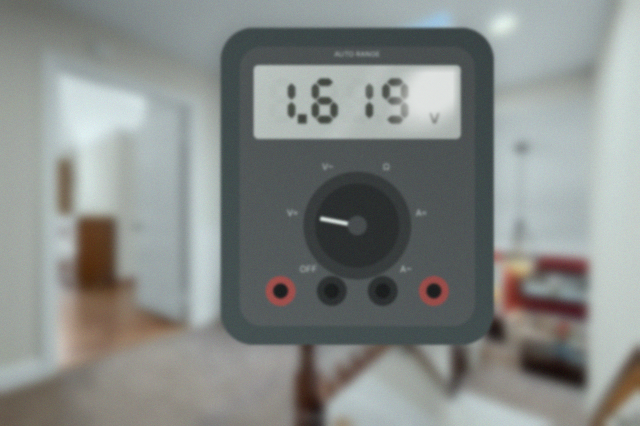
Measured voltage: 1.619 V
